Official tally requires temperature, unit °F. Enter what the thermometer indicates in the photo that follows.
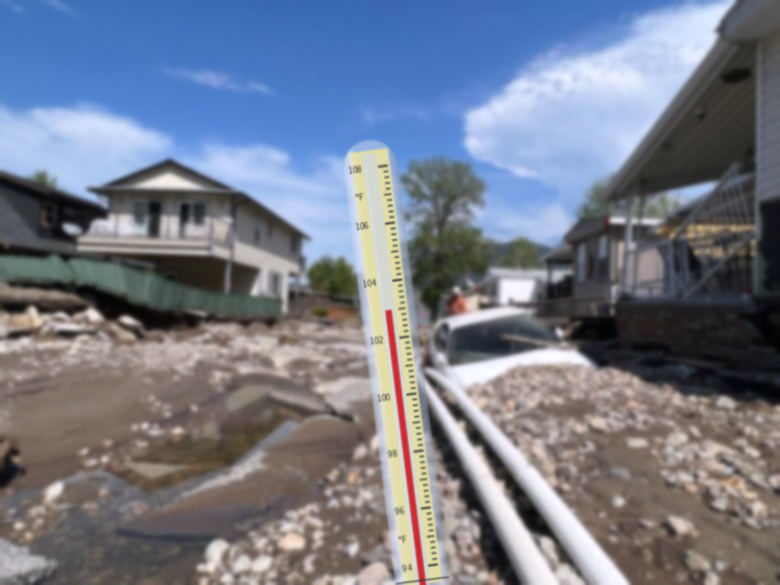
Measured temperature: 103 °F
